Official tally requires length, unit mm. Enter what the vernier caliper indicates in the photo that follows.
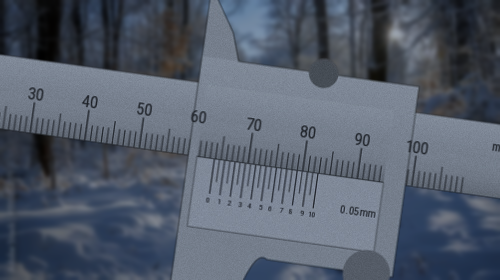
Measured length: 63.8 mm
